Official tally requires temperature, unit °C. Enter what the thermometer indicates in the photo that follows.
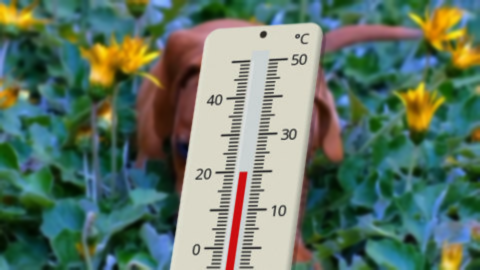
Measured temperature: 20 °C
